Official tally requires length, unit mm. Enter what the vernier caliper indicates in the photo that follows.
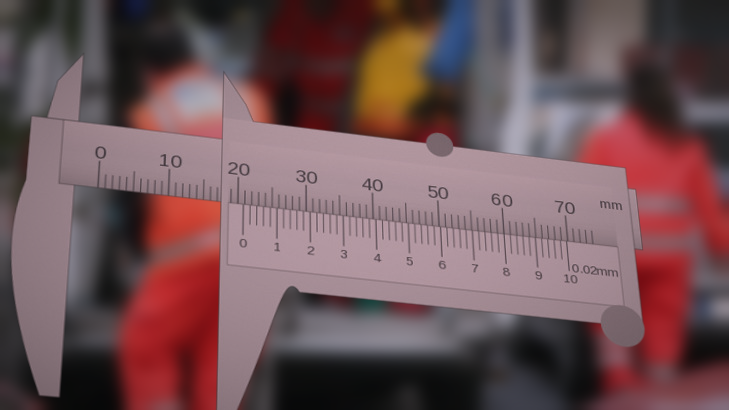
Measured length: 20.8 mm
